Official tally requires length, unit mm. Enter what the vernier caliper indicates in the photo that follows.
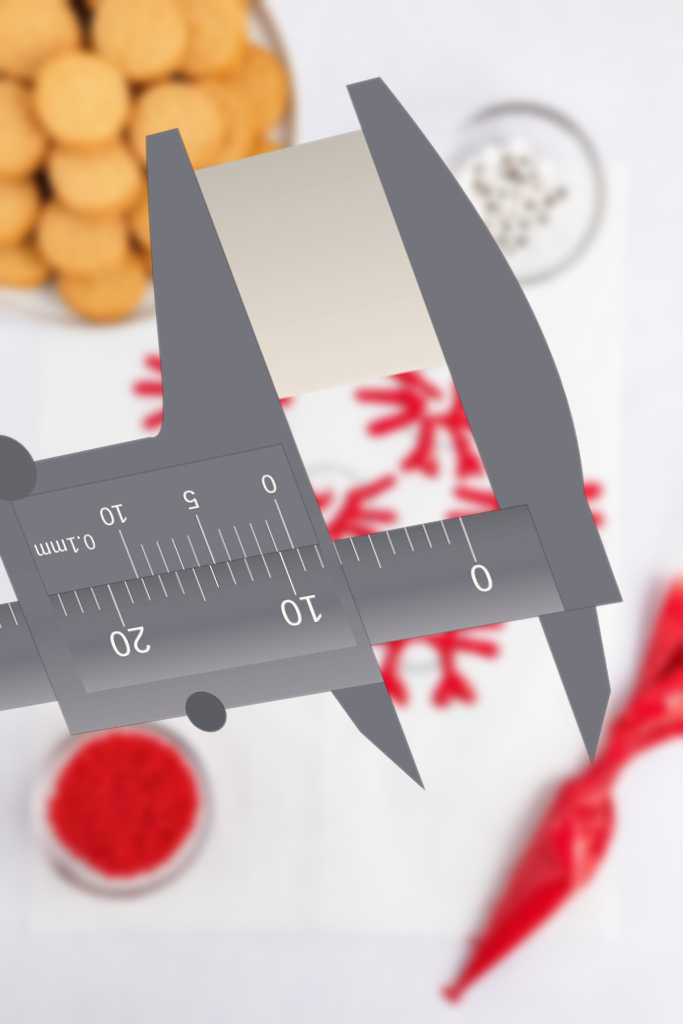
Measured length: 9.2 mm
